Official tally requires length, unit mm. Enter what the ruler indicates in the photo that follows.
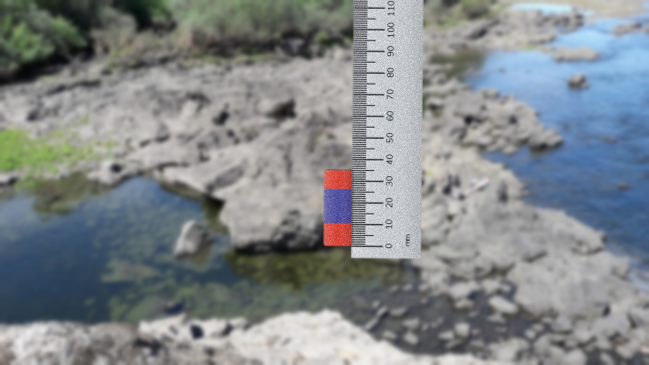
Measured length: 35 mm
